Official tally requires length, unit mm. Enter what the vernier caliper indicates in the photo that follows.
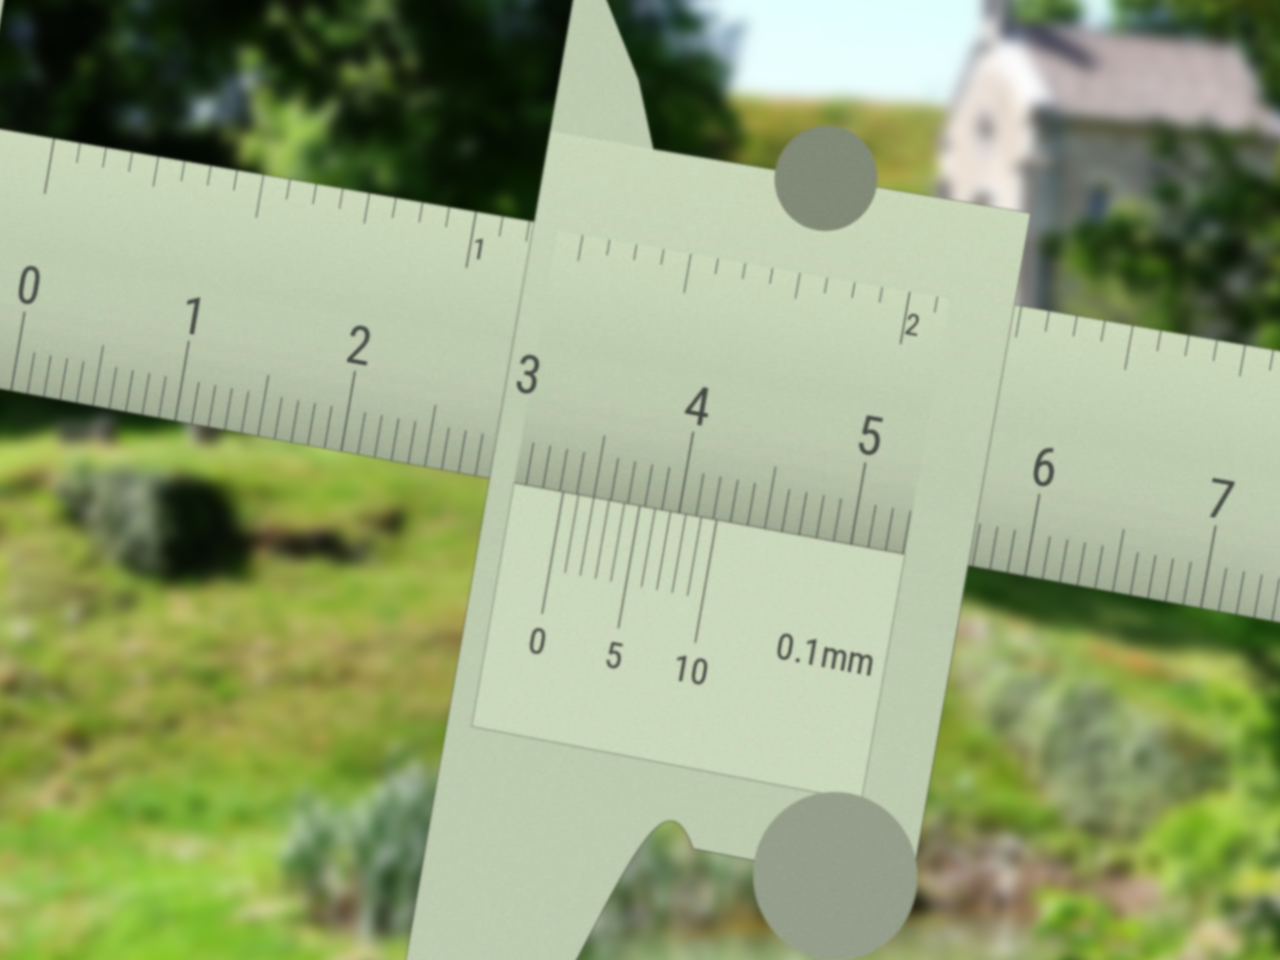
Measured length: 33.2 mm
